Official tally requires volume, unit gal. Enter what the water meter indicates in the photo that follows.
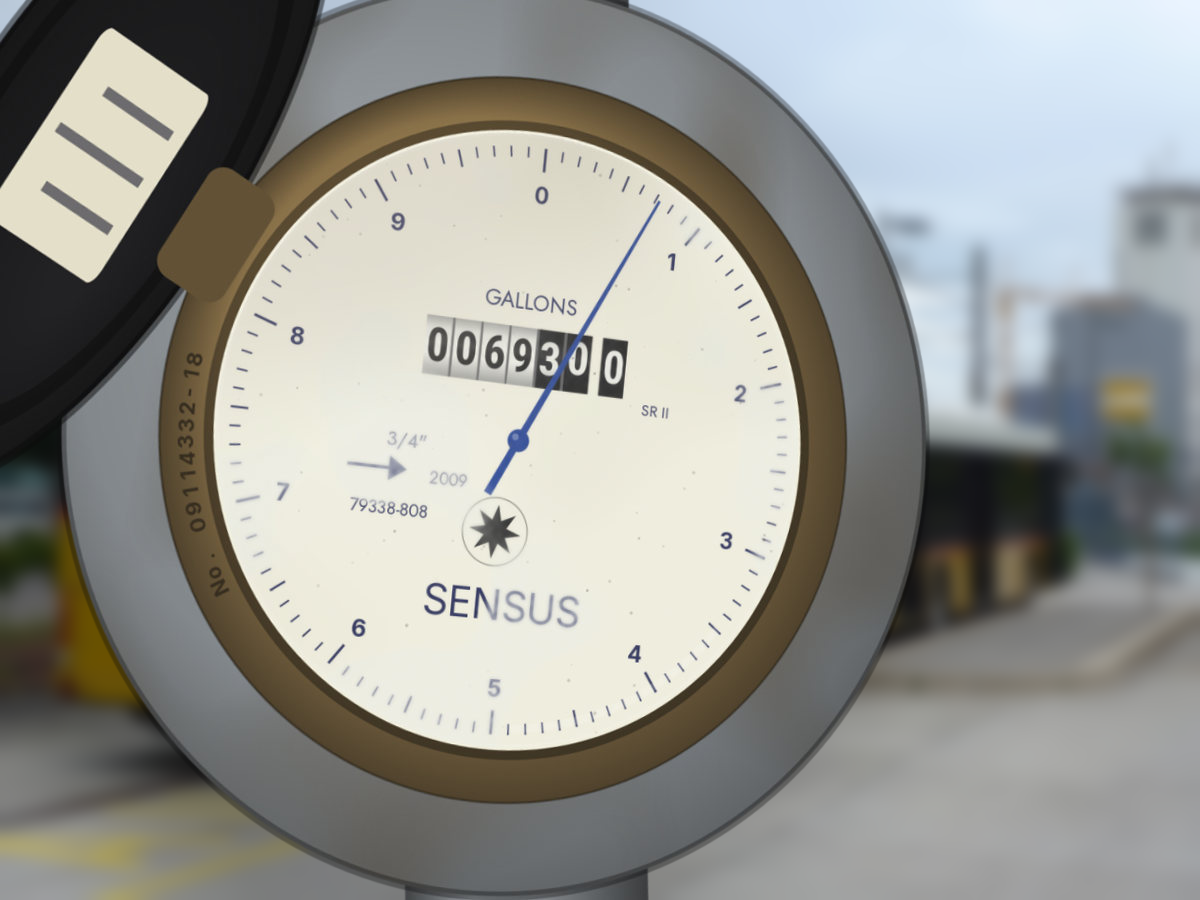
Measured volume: 69300.7 gal
